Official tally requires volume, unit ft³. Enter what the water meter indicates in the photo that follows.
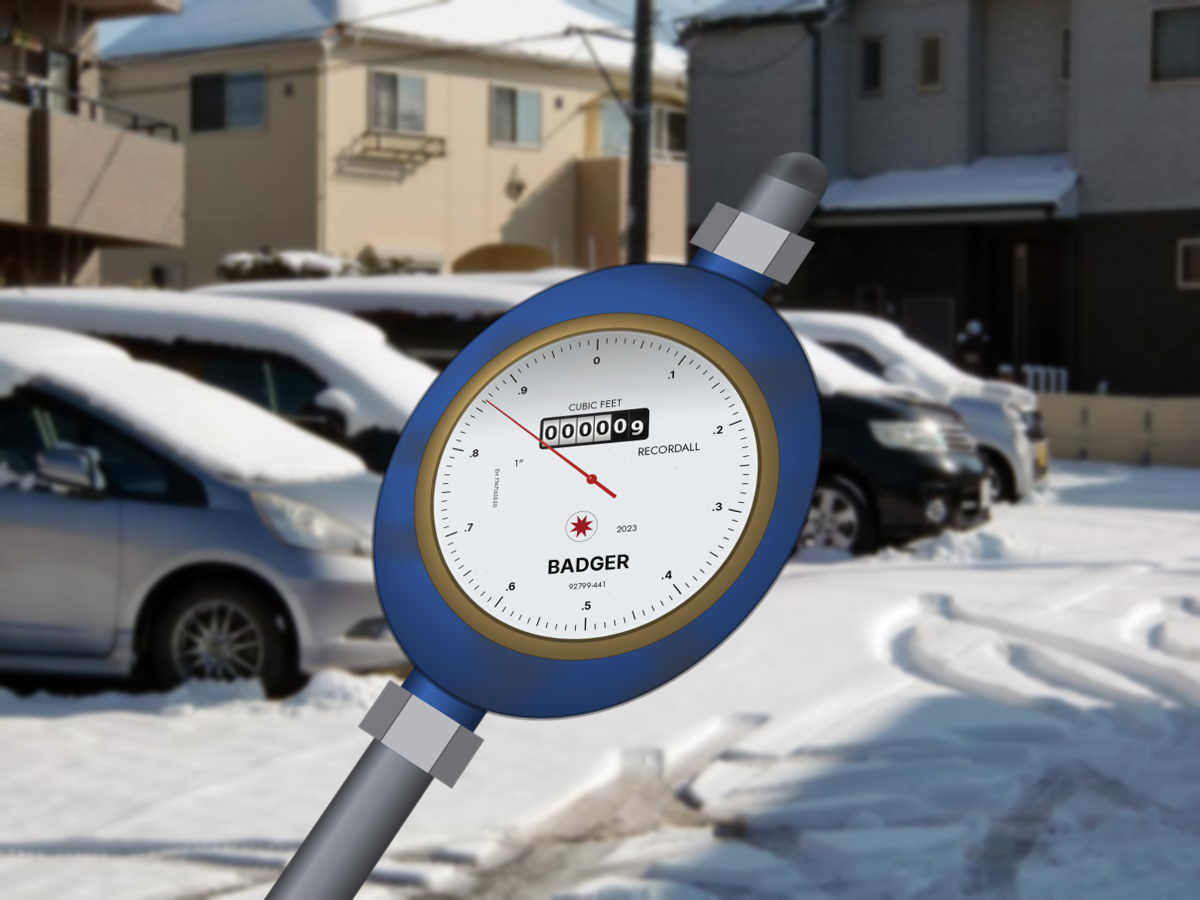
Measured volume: 8.86 ft³
